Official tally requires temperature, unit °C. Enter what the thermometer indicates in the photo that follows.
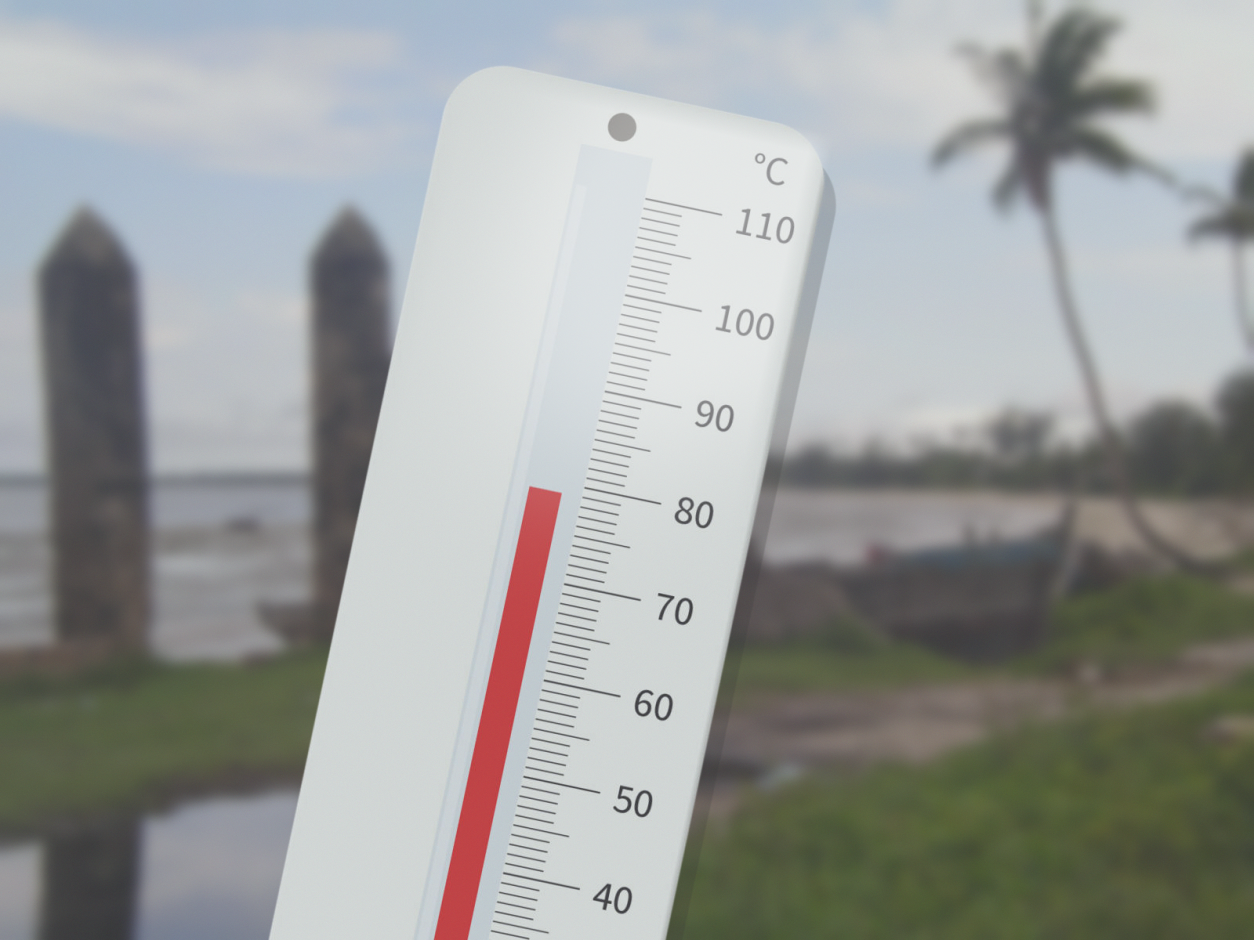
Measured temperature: 79 °C
